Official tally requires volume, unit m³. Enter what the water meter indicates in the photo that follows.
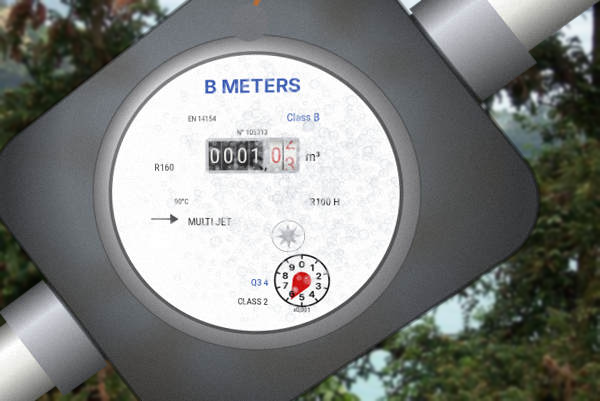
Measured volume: 1.025 m³
